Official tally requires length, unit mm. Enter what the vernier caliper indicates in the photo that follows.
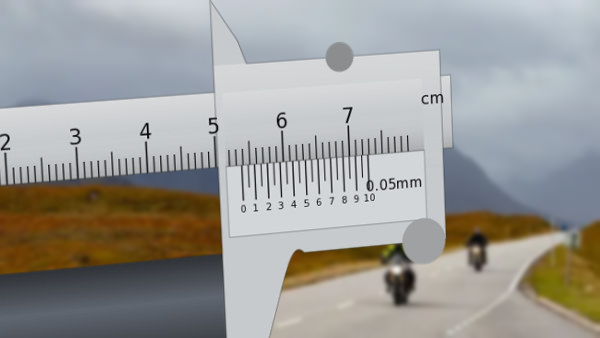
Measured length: 53.8 mm
